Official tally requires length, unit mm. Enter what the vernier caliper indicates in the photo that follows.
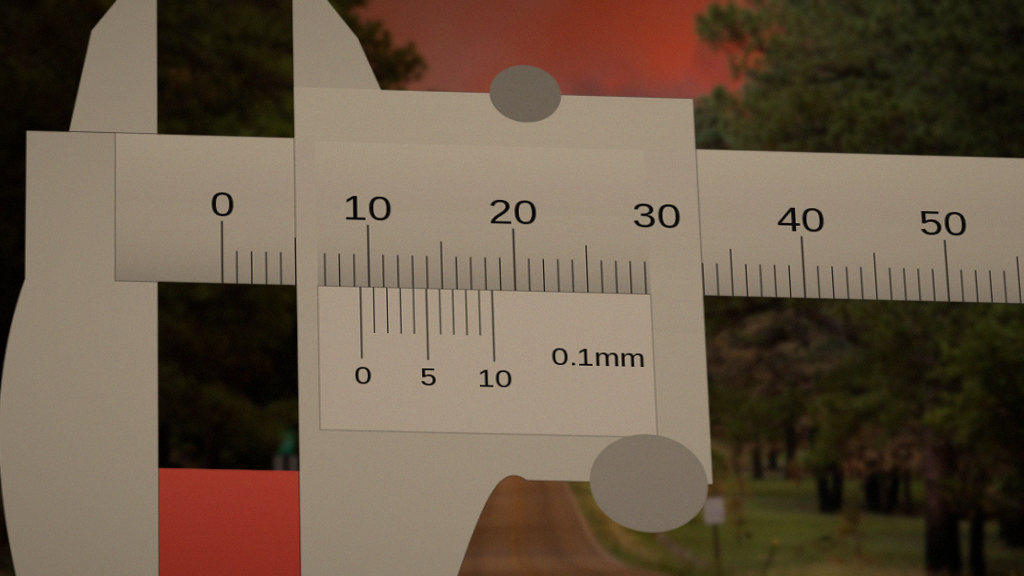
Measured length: 9.4 mm
